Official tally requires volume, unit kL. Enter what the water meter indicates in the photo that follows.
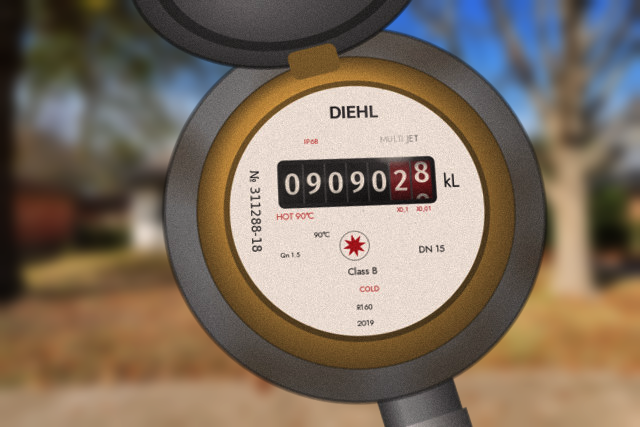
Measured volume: 9090.28 kL
